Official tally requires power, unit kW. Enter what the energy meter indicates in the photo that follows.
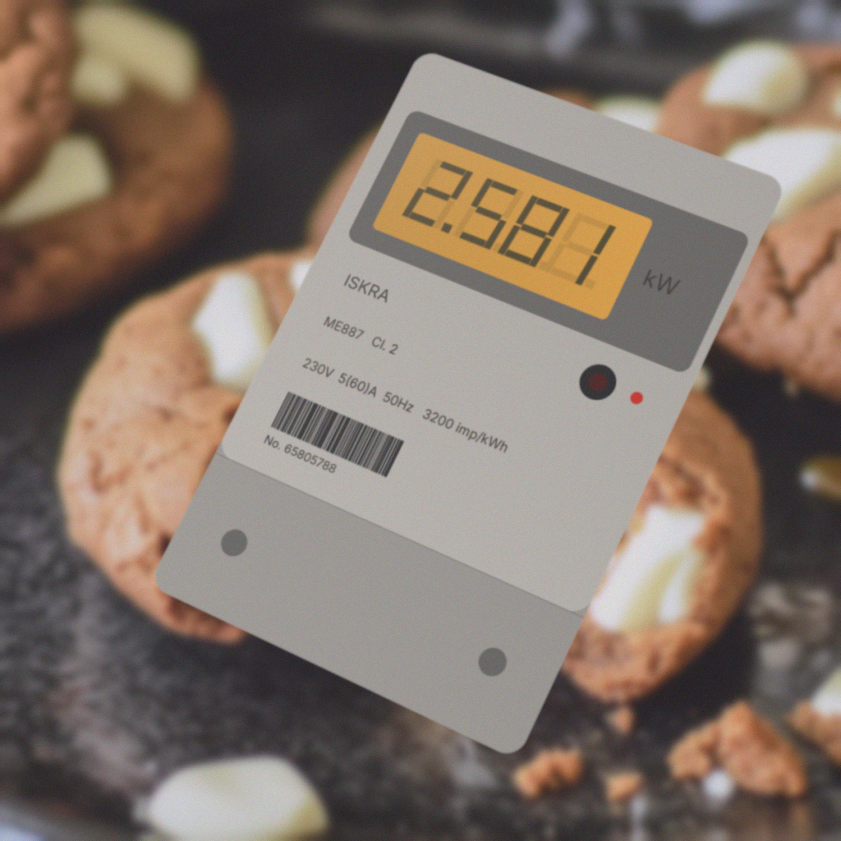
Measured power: 2.581 kW
